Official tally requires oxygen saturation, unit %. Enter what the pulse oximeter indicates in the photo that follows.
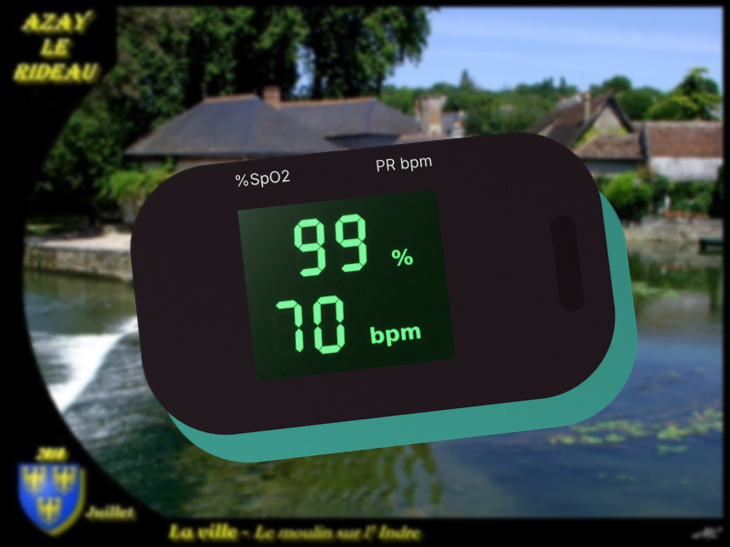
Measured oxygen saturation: 99 %
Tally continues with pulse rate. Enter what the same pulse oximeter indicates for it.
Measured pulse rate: 70 bpm
